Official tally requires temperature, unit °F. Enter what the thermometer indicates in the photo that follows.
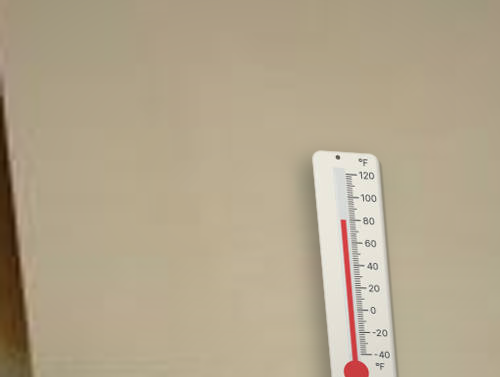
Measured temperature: 80 °F
